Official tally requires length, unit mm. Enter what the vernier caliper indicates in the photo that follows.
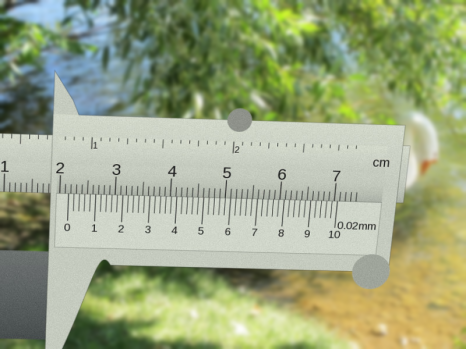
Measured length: 21.6 mm
